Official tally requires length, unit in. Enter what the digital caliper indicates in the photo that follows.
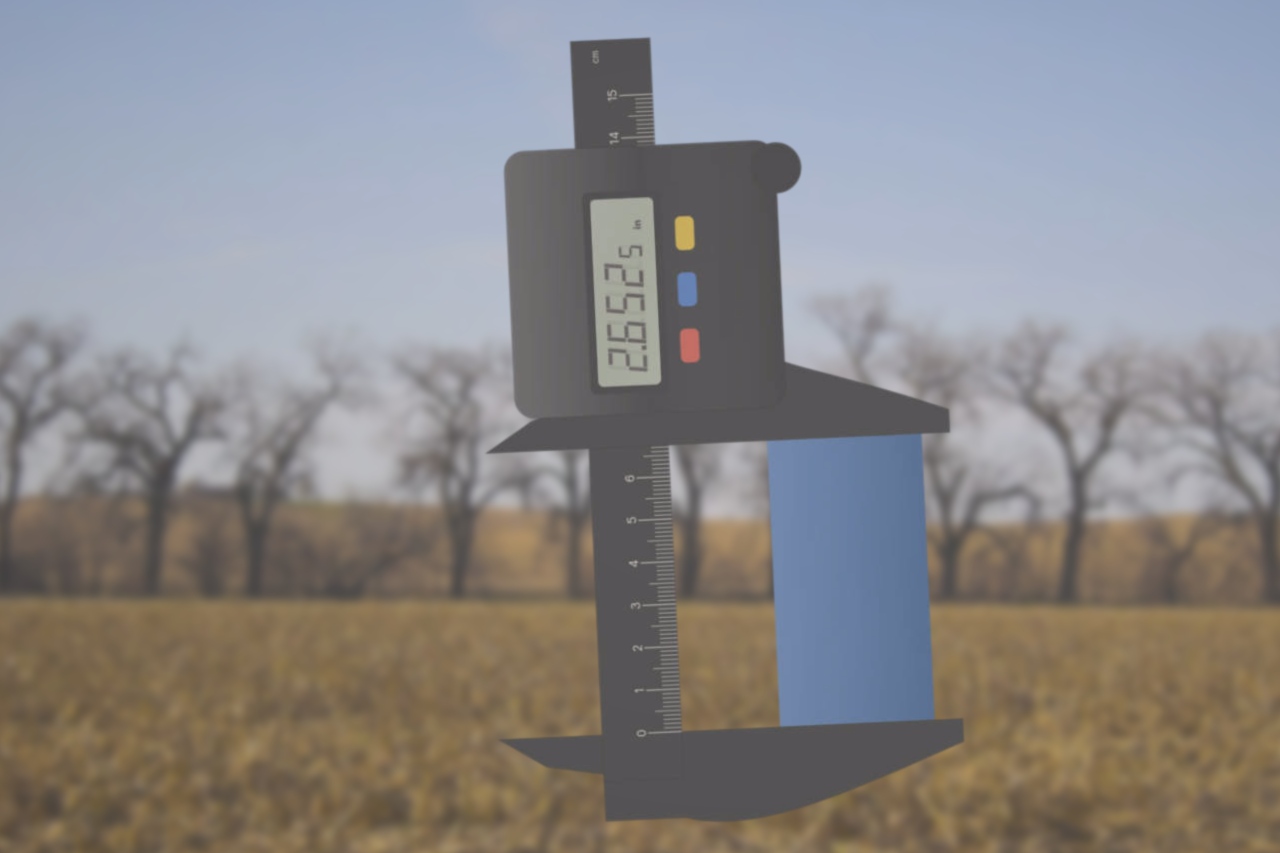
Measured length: 2.6525 in
